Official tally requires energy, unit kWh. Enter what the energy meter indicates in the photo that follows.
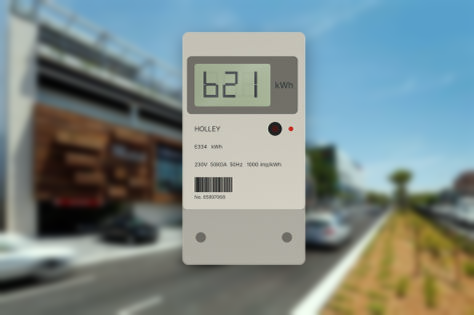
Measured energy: 621 kWh
